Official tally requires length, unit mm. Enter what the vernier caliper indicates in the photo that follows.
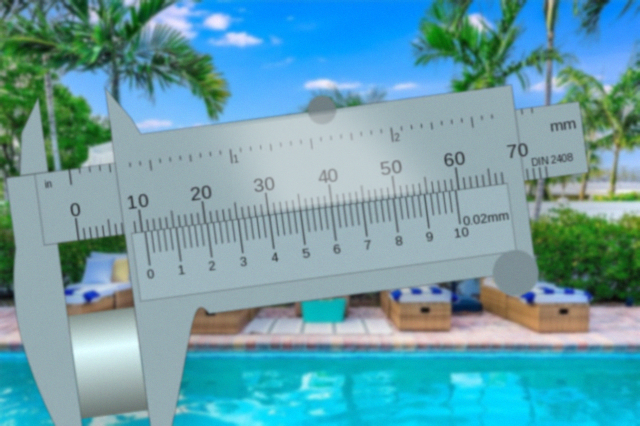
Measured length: 10.5 mm
